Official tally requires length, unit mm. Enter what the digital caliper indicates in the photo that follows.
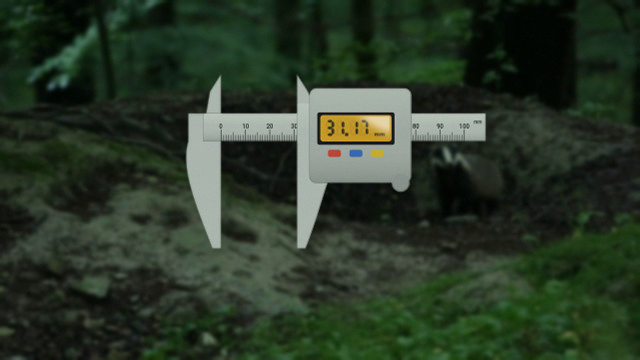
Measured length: 31.17 mm
